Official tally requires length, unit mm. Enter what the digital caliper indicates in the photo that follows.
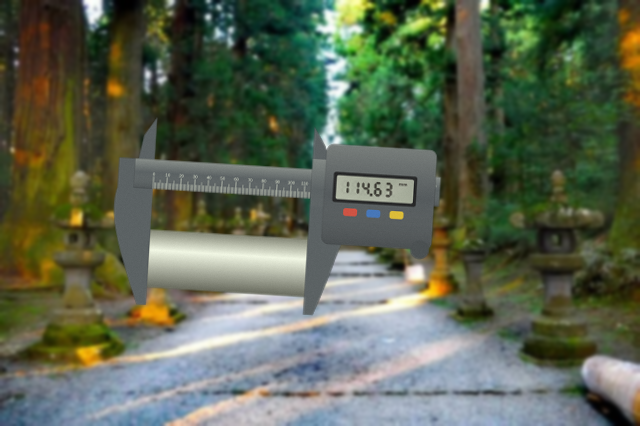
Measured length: 114.63 mm
